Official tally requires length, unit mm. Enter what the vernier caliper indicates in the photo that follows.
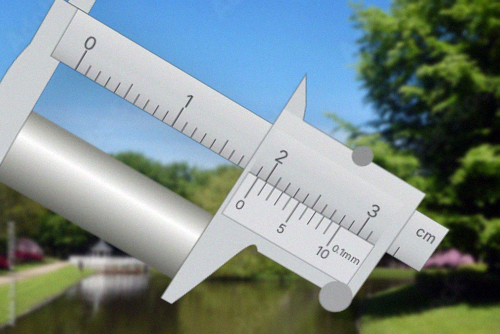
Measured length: 19.2 mm
